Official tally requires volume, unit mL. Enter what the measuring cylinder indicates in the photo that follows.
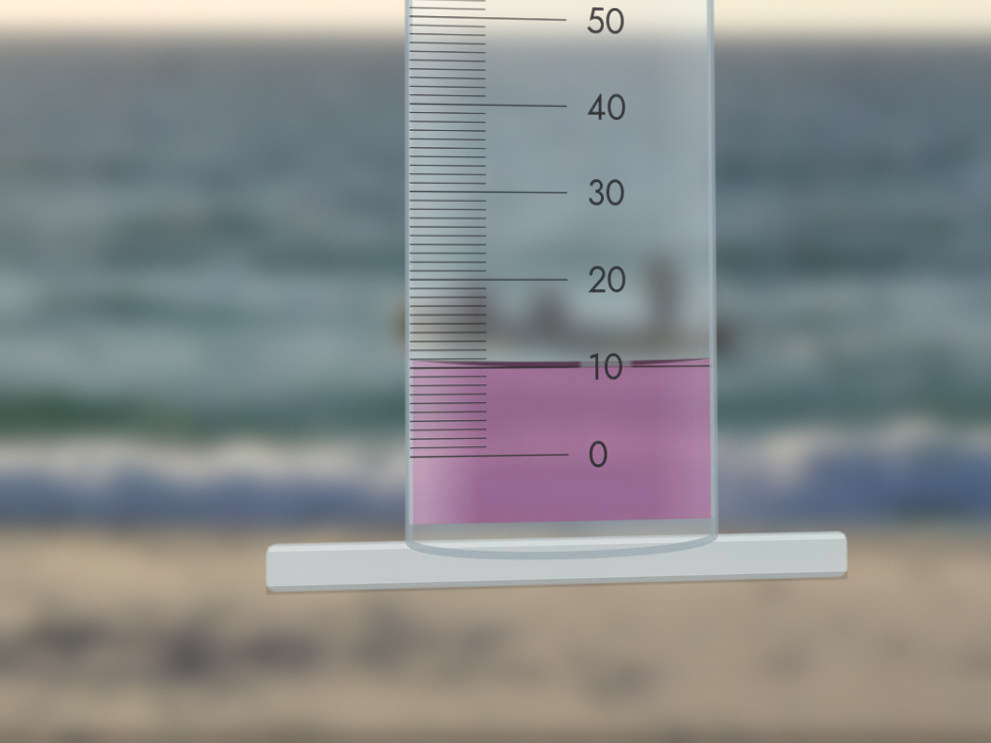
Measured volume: 10 mL
